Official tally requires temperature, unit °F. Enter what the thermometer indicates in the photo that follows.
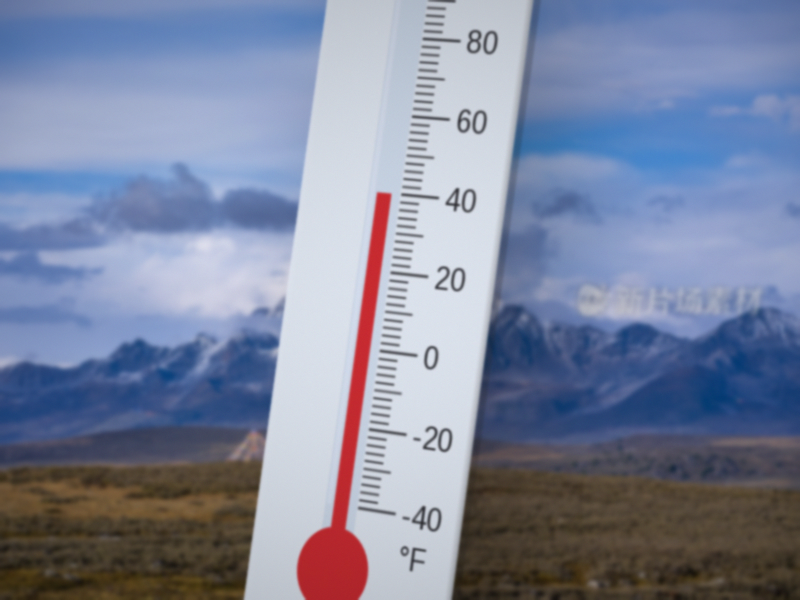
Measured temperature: 40 °F
